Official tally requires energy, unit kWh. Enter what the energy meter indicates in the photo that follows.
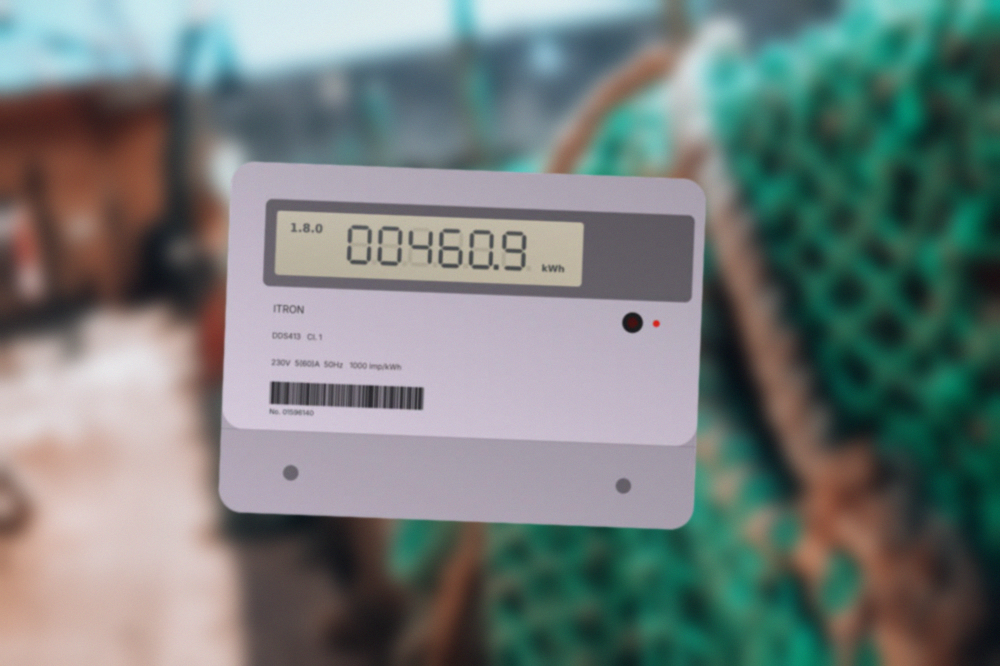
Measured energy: 460.9 kWh
